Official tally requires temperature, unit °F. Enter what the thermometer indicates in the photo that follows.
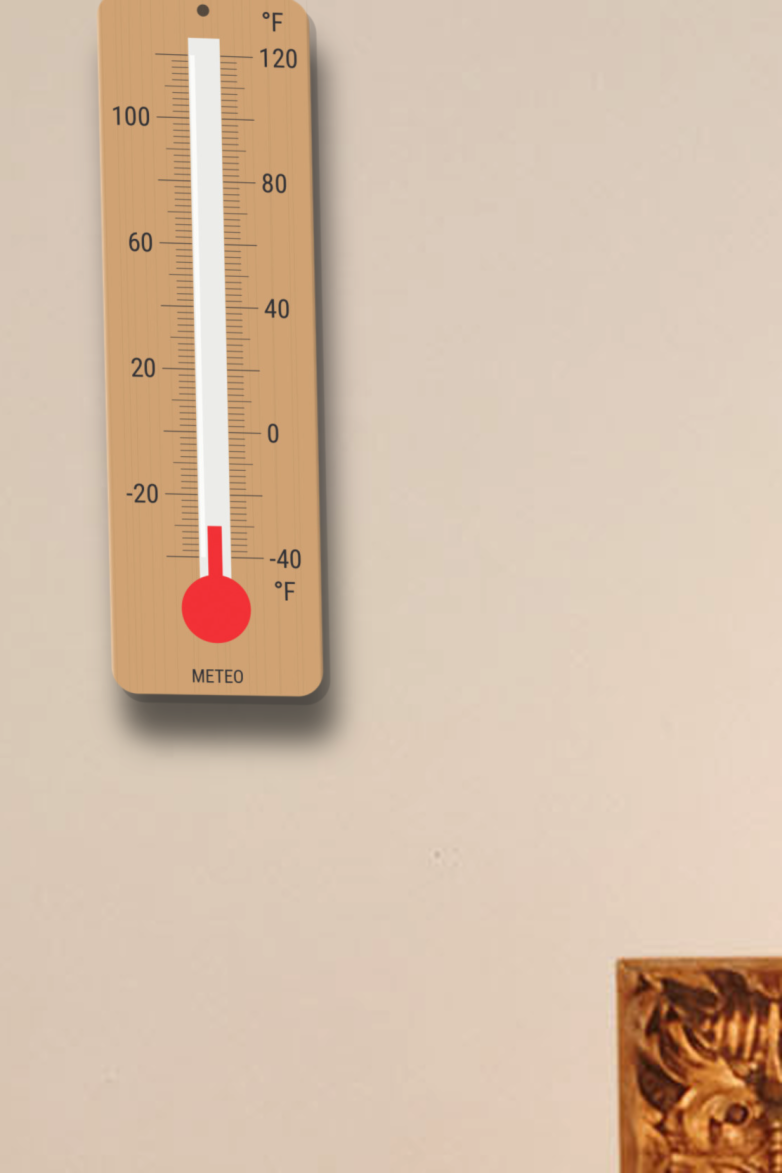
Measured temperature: -30 °F
